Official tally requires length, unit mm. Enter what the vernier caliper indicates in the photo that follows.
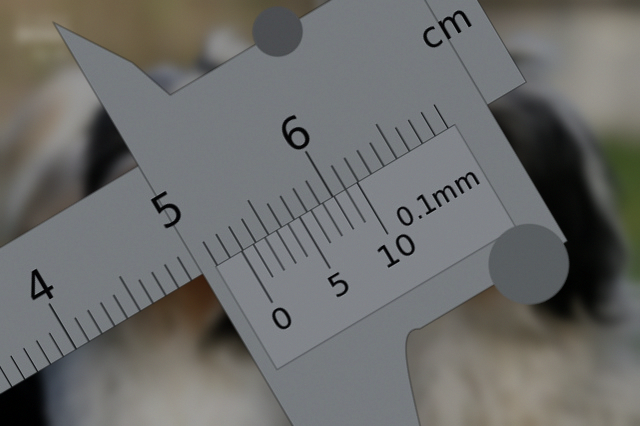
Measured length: 52.9 mm
